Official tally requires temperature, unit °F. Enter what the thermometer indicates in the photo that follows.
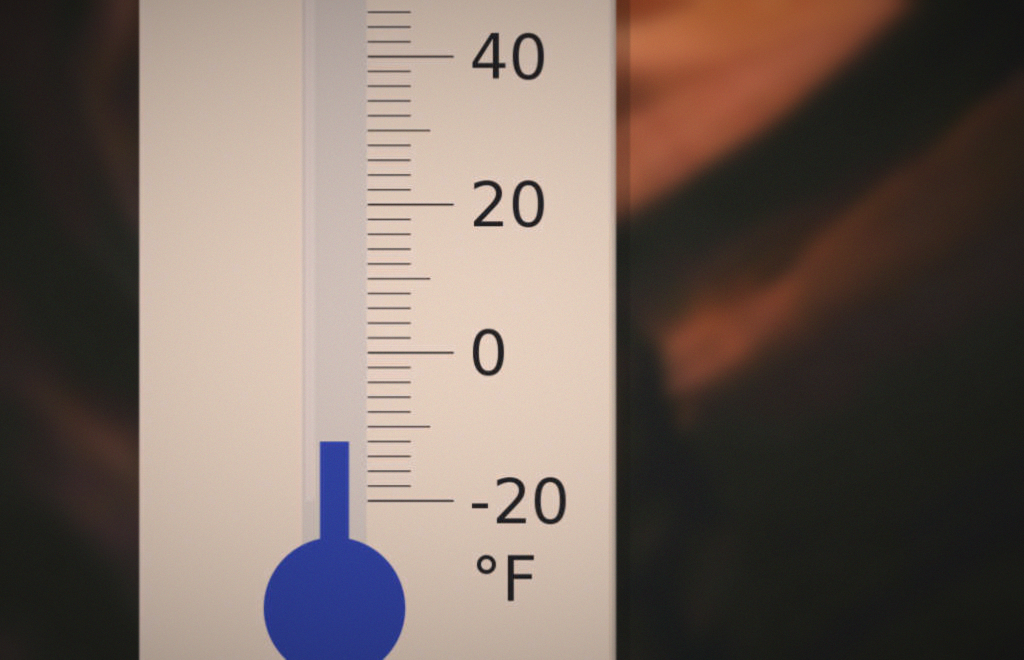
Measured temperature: -12 °F
